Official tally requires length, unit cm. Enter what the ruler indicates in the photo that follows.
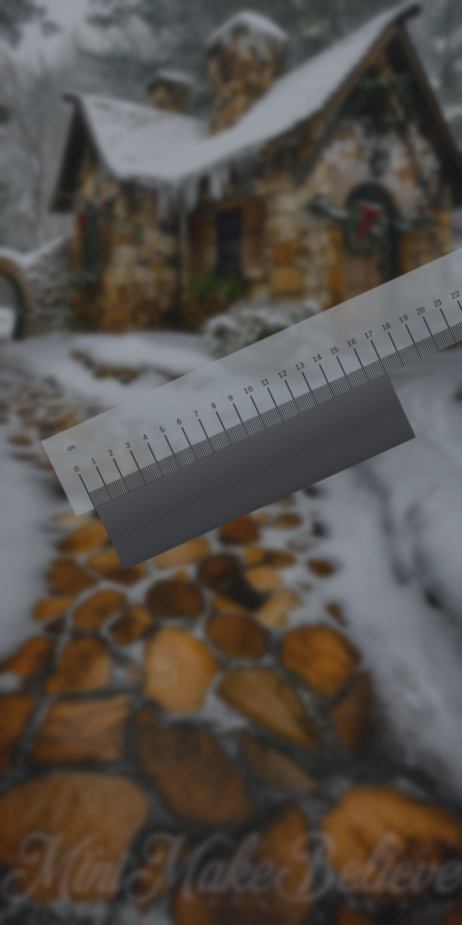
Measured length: 17 cm
